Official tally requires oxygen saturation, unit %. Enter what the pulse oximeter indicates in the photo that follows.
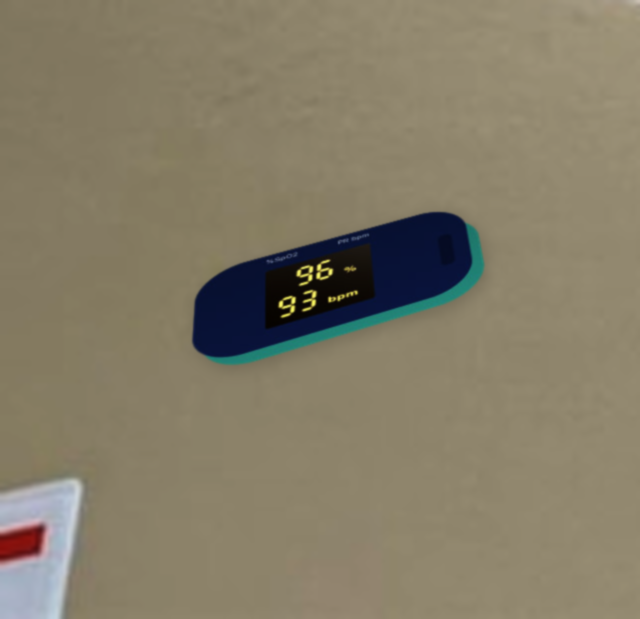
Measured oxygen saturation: 96 %
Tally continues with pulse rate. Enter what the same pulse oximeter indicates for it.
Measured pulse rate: 93 bpm
